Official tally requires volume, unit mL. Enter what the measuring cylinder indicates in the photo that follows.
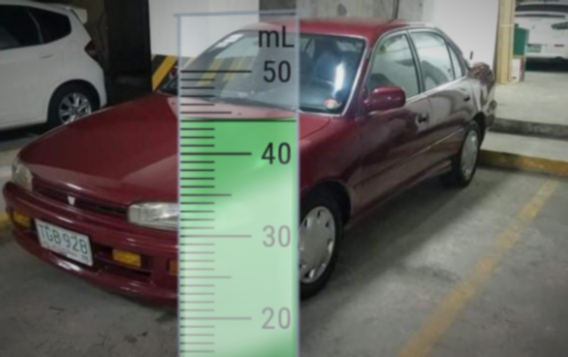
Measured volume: 44 mL
